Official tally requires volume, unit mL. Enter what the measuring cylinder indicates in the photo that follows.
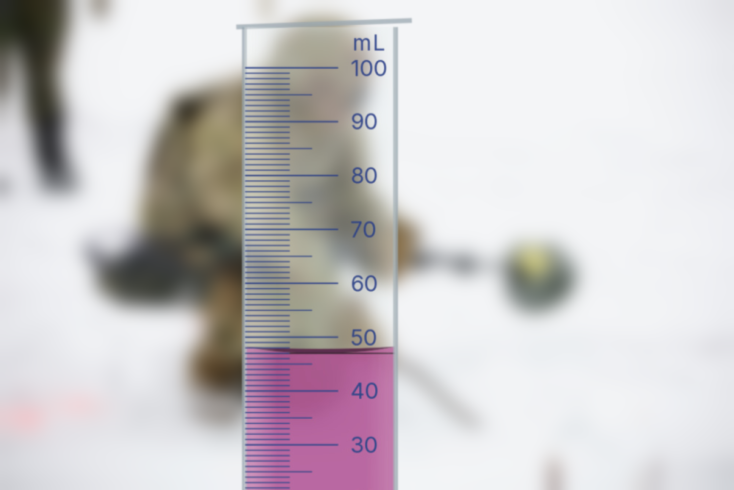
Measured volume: 47 mL
